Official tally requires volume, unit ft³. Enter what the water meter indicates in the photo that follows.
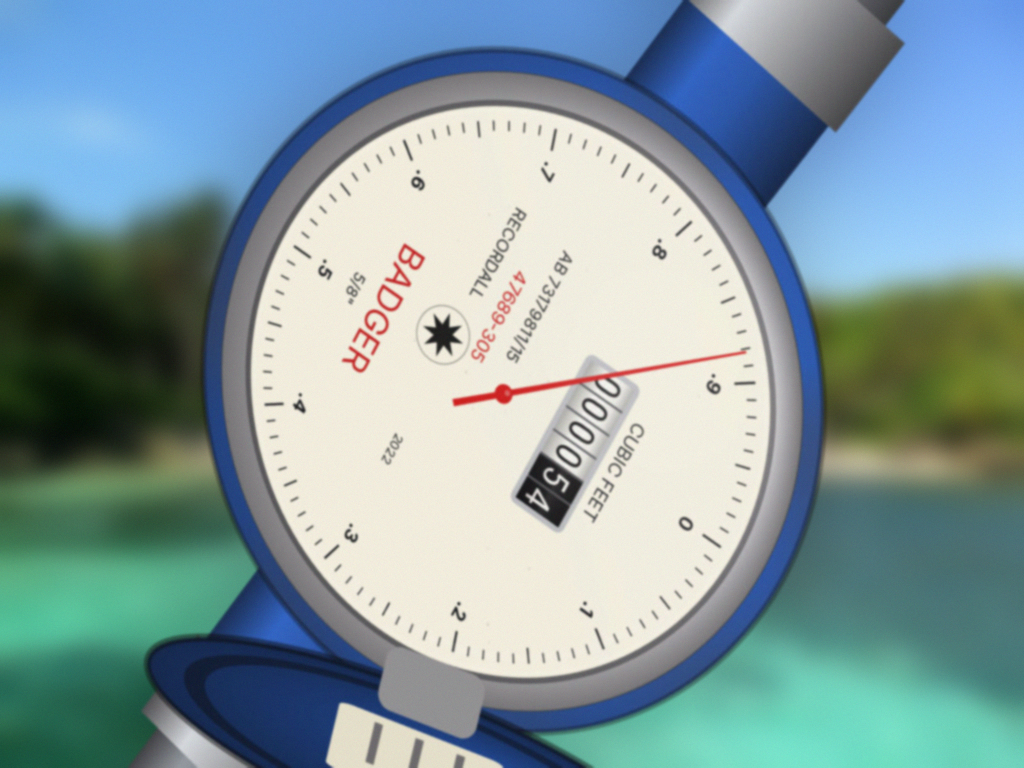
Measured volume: 53.88 ft³
